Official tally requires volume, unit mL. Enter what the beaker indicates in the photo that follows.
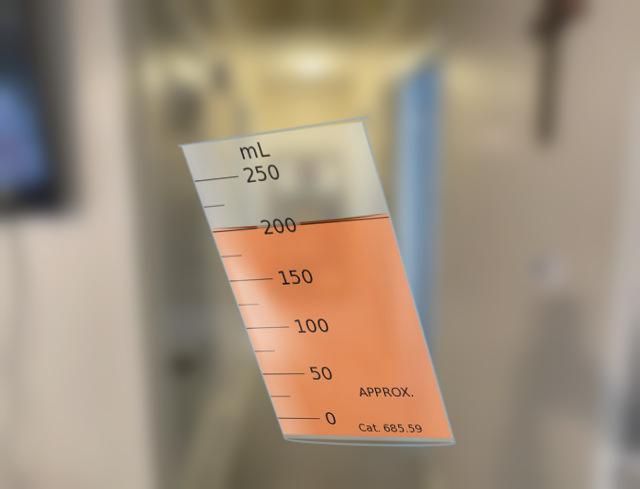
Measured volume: 200 mL
